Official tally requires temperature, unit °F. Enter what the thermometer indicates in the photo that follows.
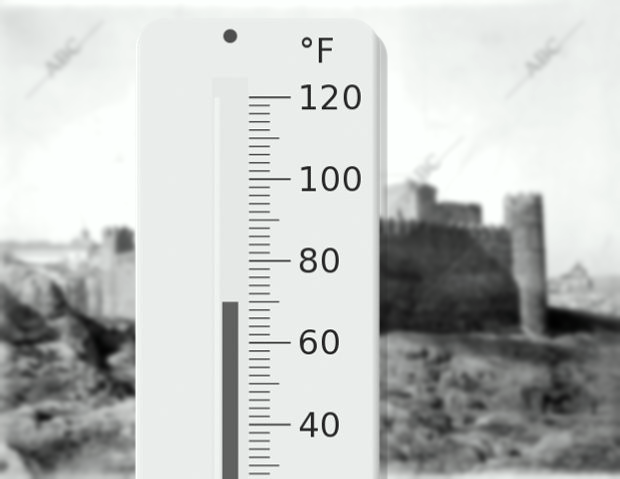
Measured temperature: 70 °F
